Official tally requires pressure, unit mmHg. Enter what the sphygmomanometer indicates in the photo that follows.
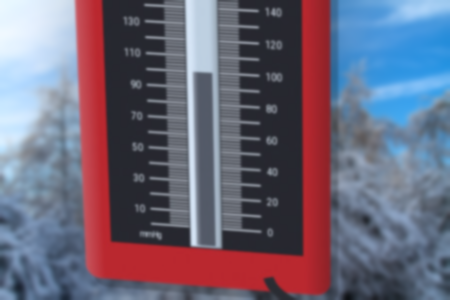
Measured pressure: 100 mmHg
